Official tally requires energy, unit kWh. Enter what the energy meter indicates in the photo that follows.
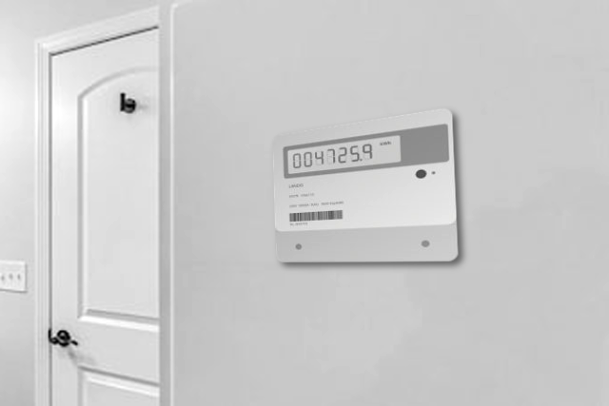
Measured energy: 4725.9 kWh
